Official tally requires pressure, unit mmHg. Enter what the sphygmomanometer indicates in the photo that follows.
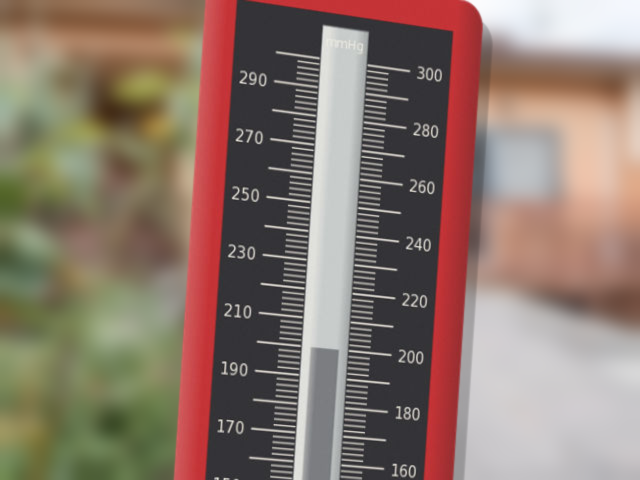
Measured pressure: 200 mmHg
